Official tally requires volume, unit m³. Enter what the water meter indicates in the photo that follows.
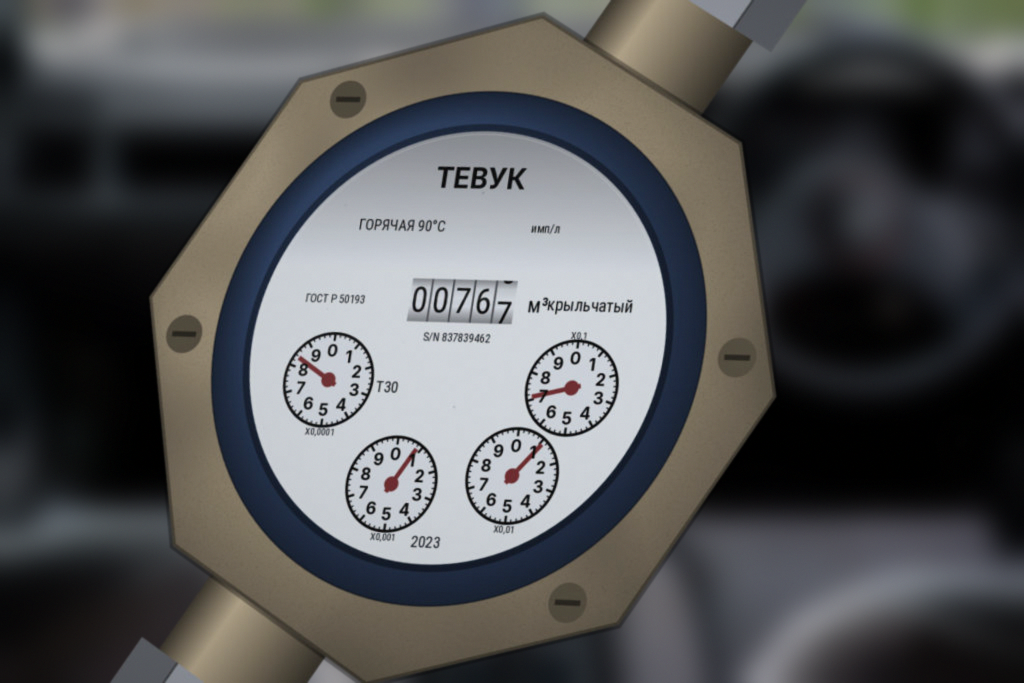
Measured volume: 766.7108 m³
